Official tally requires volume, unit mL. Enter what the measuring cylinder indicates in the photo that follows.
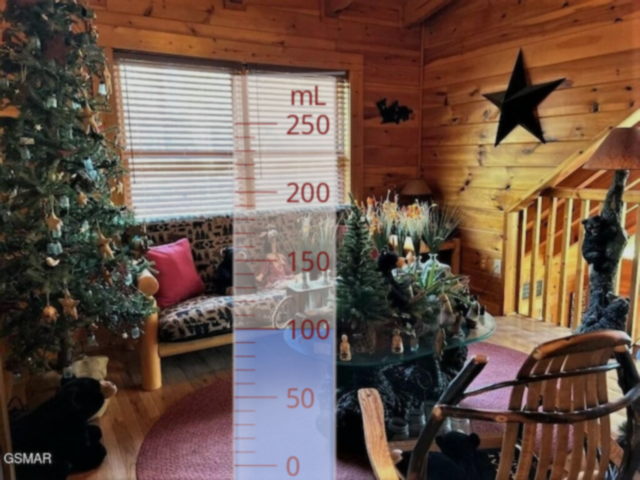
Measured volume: 100 mL
